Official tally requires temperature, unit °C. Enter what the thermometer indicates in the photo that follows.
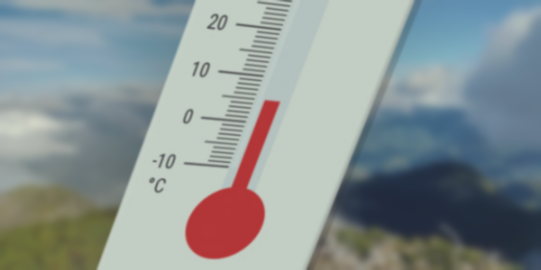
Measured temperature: 5 °C
